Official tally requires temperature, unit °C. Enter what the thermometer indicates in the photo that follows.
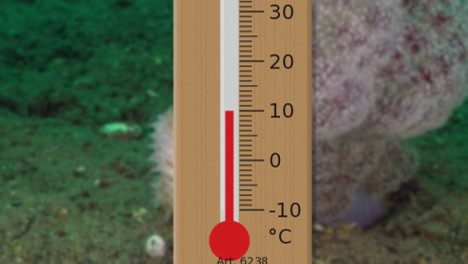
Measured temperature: 10 °C
